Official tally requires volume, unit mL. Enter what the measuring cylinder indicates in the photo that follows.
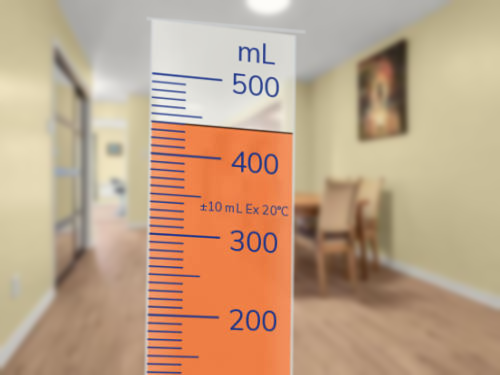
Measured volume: 440 mL
